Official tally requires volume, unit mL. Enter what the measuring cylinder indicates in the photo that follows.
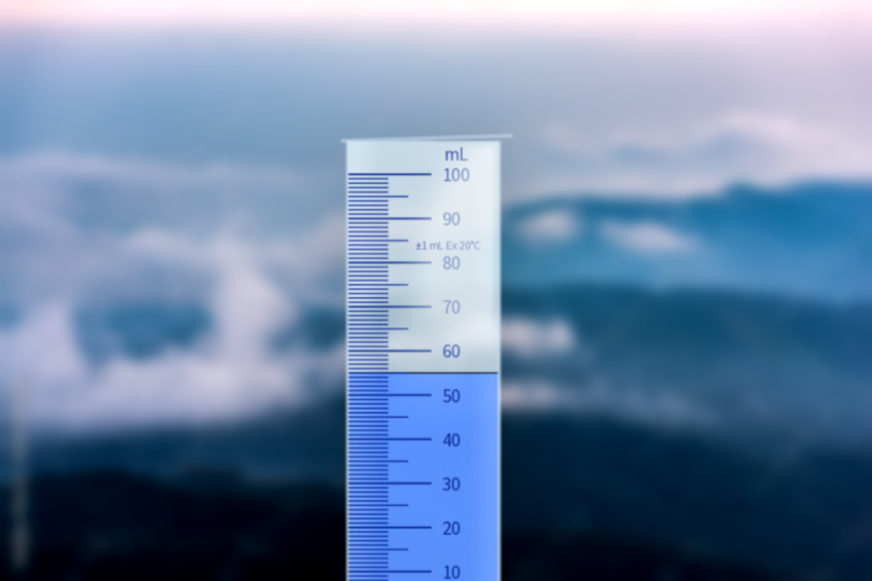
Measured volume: 55 mL
